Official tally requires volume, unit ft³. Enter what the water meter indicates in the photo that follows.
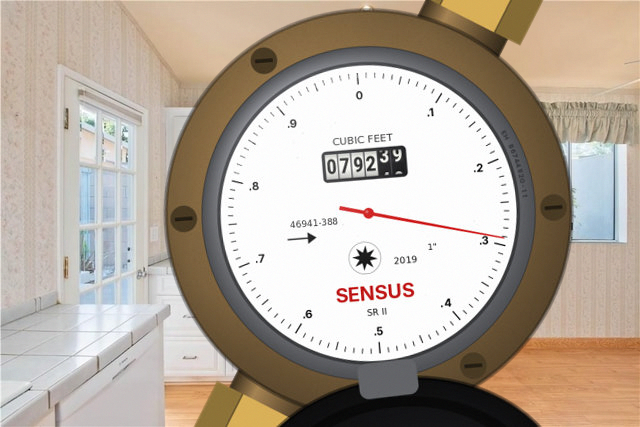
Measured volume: 79239.29 ft³
